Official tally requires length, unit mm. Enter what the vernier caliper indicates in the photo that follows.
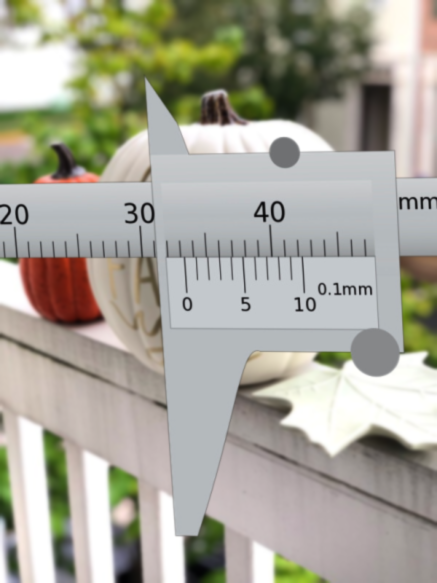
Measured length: 33.3 mm
